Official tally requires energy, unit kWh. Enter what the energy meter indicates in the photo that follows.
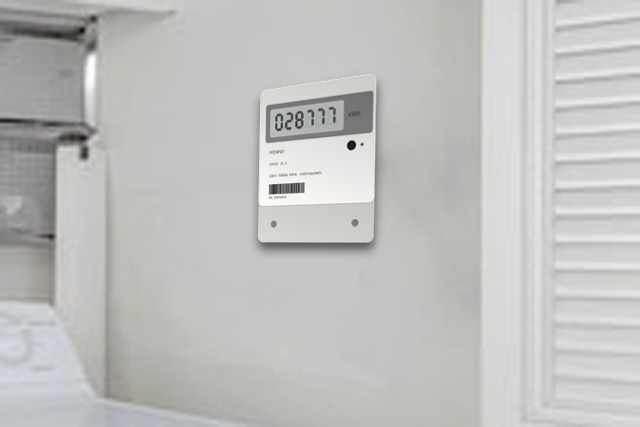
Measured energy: 28777 kWh
